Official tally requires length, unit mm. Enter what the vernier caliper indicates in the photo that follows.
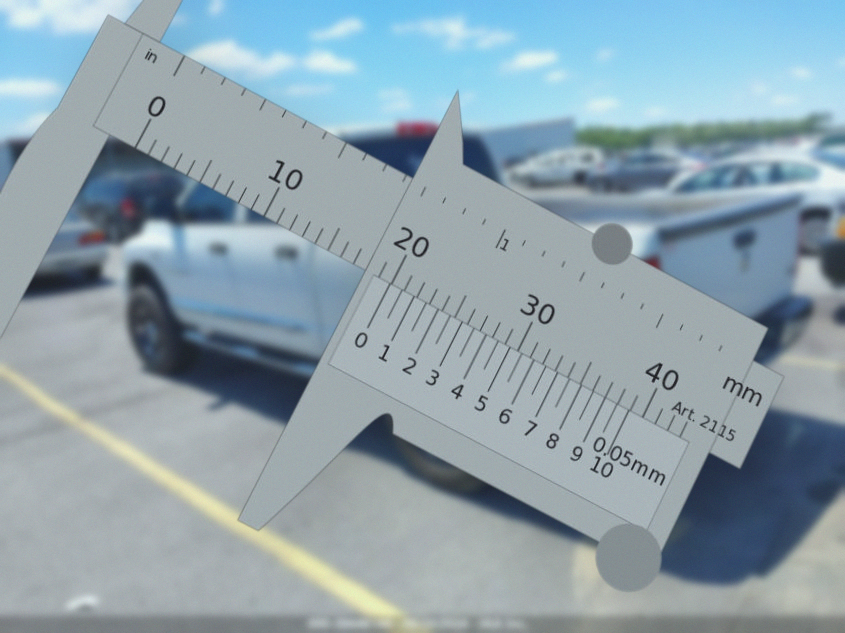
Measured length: 19.9 mm
